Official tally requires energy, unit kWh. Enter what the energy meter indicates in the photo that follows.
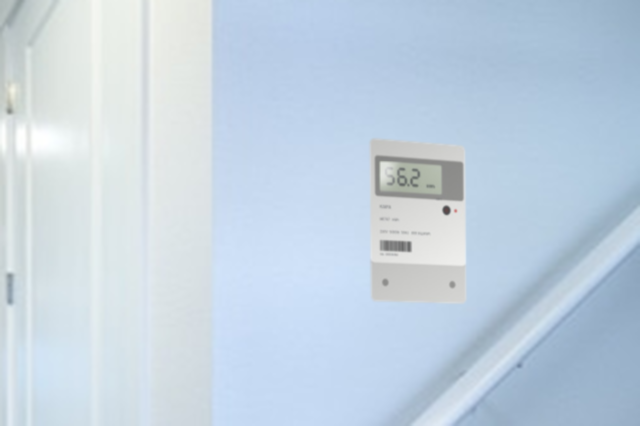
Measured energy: 56.2 kWh
